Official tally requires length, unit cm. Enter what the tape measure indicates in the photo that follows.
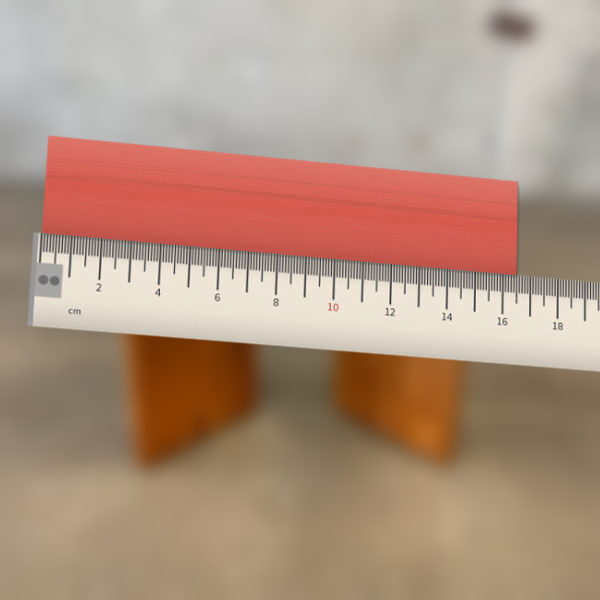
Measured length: 16.5 cm
